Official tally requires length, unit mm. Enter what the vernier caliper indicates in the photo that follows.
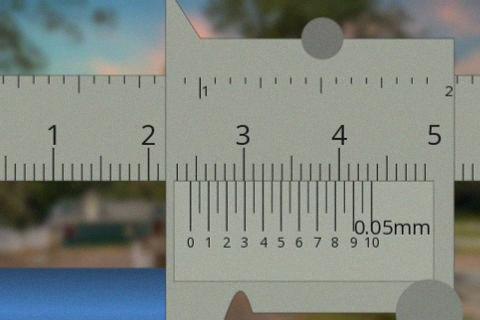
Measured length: 24.4 mm
